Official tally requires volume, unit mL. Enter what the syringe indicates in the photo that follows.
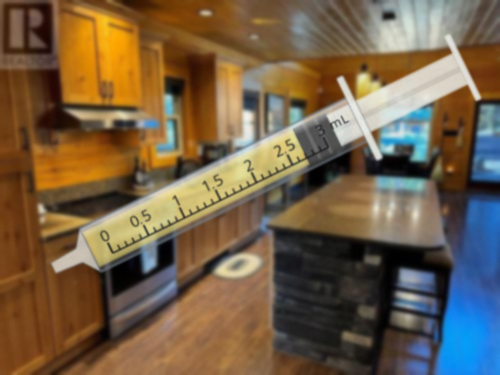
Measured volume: 2.7 mL
